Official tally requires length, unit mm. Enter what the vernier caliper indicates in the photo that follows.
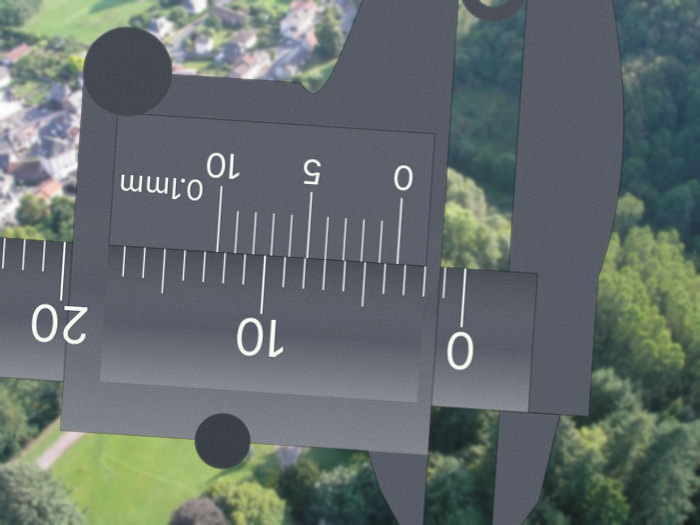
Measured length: 3.4 mm
